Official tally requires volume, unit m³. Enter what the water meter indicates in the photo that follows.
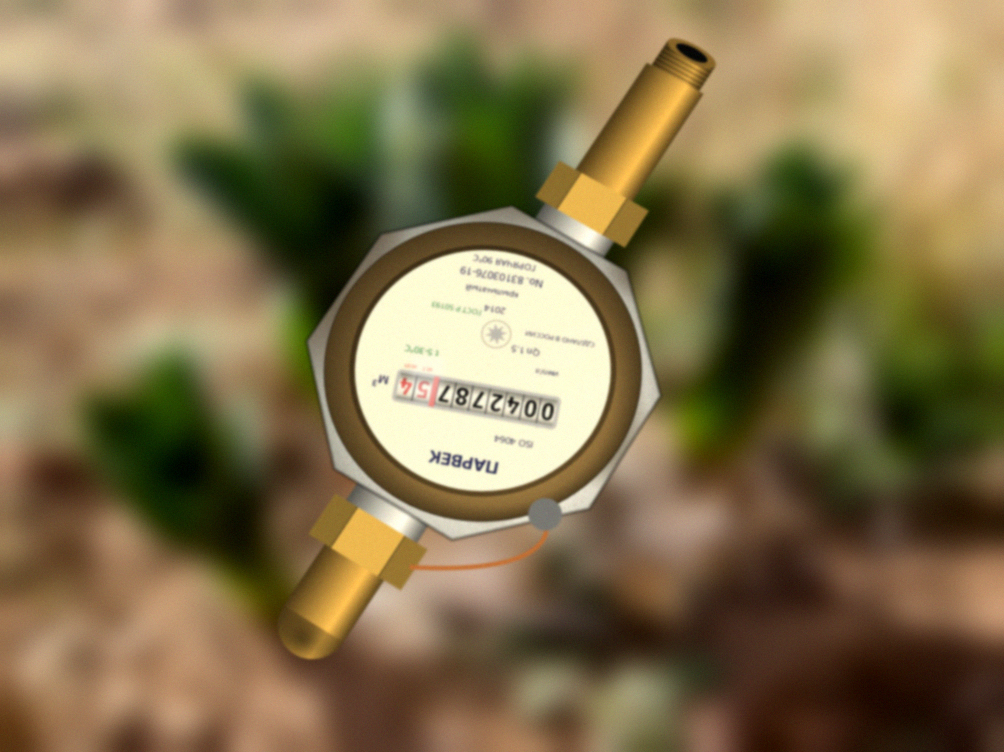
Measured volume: 42787.54 m³
